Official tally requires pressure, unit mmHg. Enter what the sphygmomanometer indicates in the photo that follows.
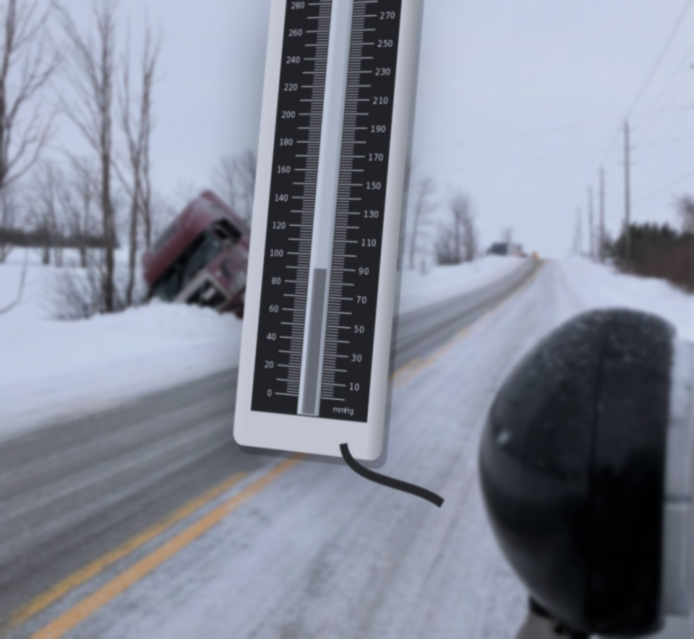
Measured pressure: 90 mmHg
